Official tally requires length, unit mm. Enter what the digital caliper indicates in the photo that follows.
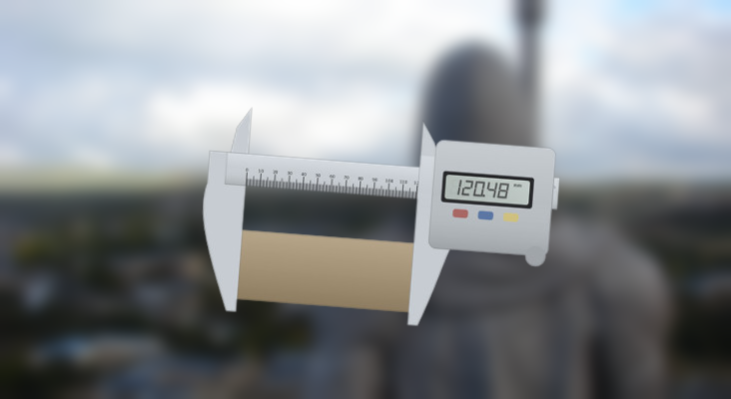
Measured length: 120.48 mm
